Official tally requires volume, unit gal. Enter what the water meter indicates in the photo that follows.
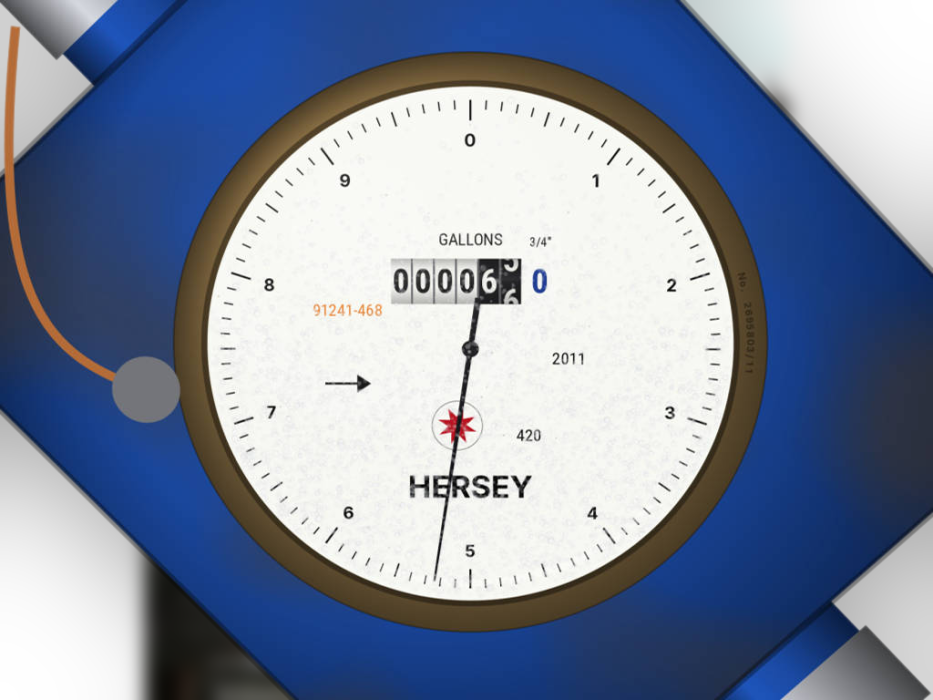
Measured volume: 655.2 gal
